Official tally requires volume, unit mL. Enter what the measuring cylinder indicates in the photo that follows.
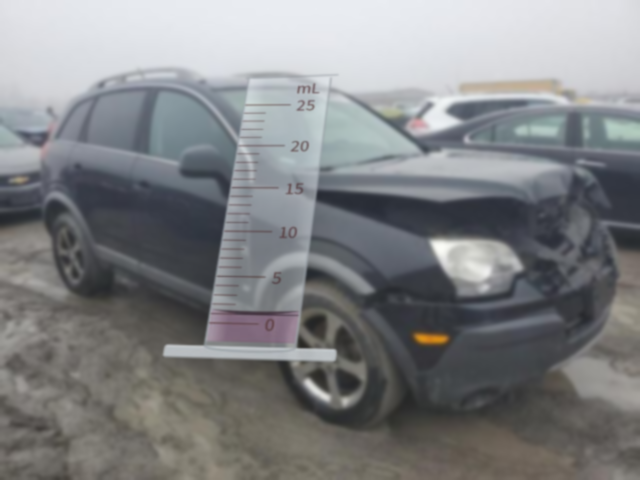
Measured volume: 1 mL
